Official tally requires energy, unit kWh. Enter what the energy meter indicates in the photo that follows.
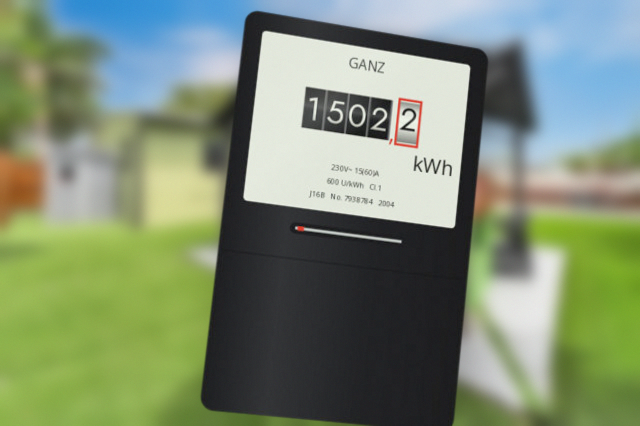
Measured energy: 1502.2 kWh
